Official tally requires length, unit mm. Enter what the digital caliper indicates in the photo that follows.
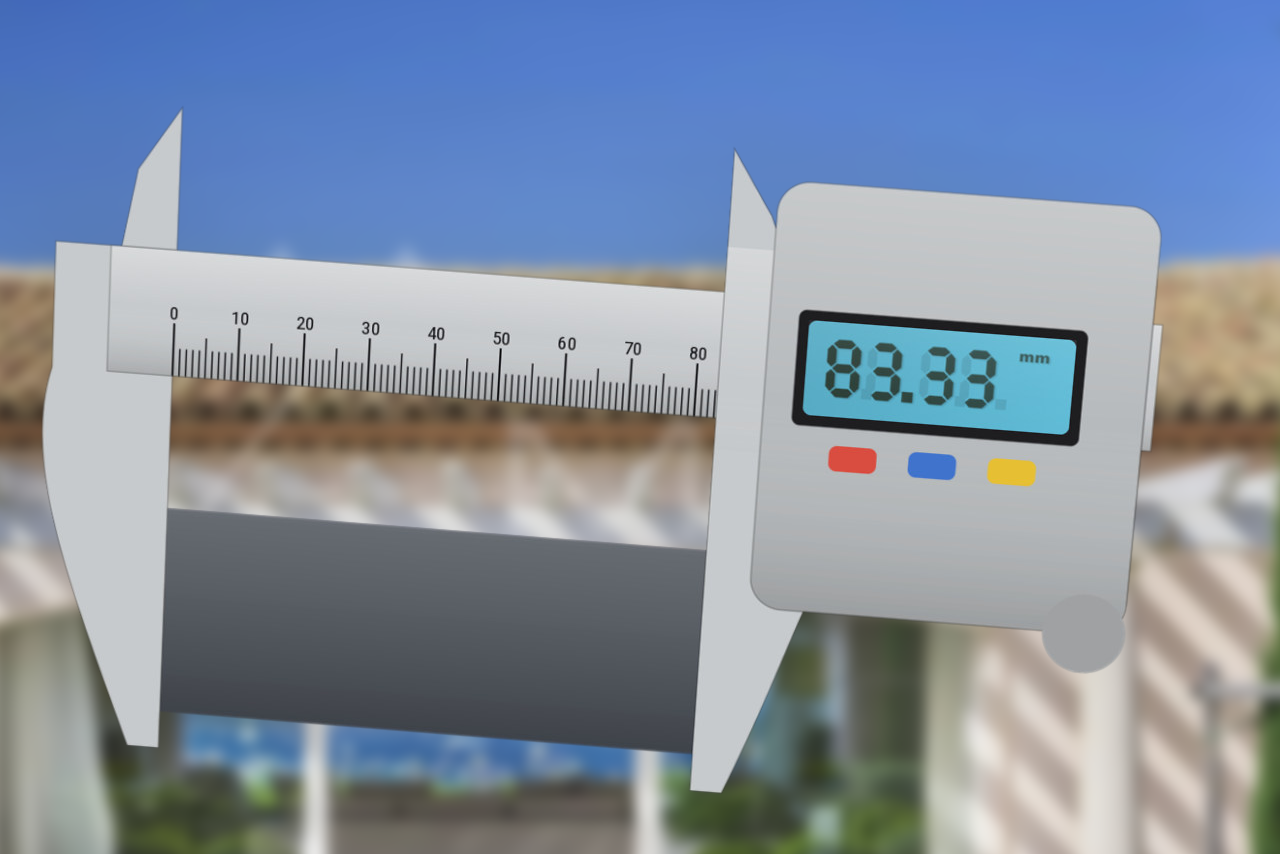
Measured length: 83.33 mm
